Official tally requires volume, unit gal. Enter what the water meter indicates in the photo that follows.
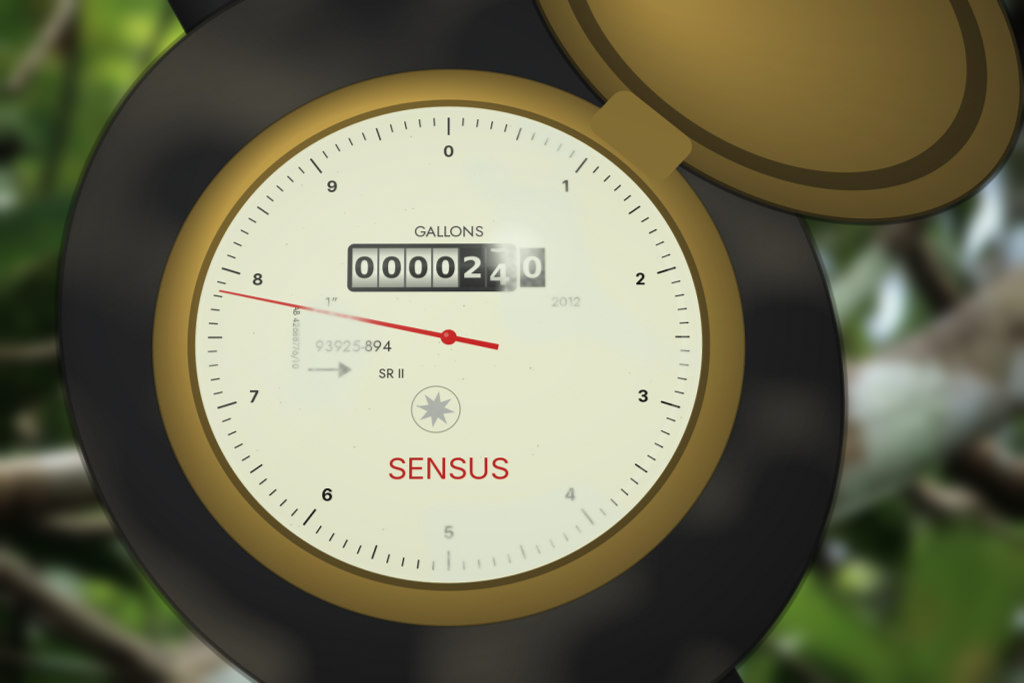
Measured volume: 237.8 gal
